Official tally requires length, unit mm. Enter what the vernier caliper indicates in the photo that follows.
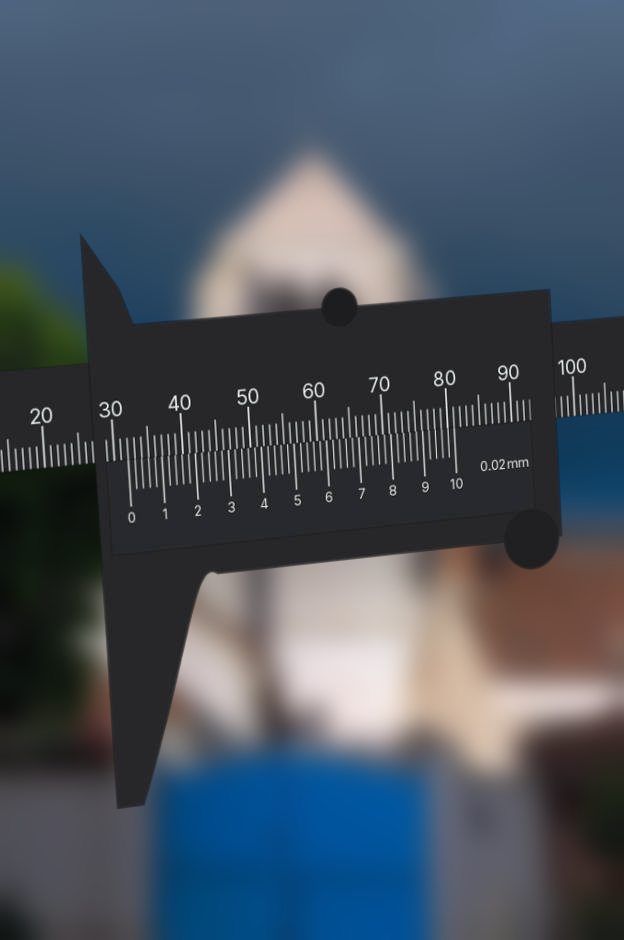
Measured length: 32.0 mm
